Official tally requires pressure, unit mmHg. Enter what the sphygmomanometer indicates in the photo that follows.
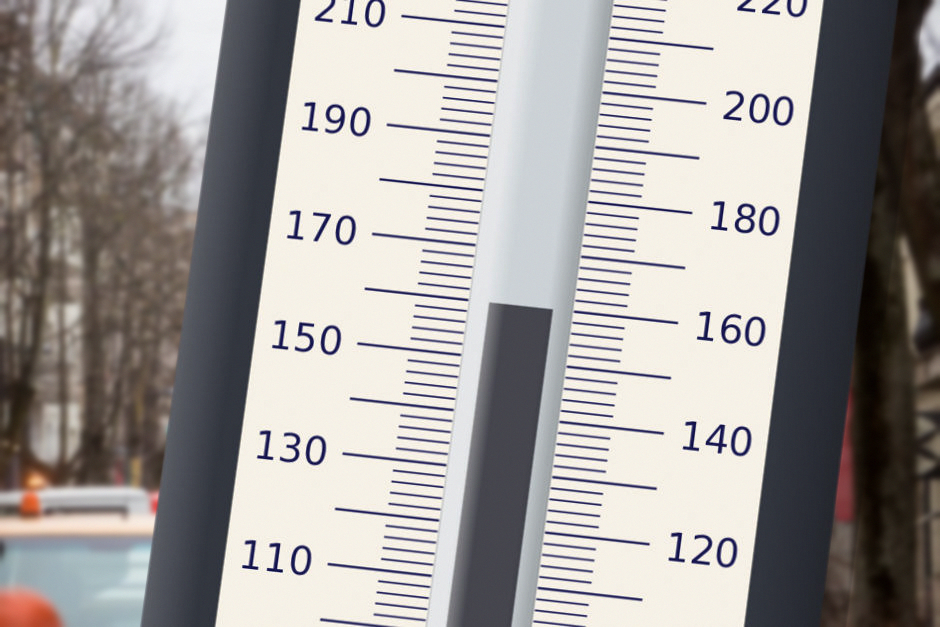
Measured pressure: 160 mmHg
